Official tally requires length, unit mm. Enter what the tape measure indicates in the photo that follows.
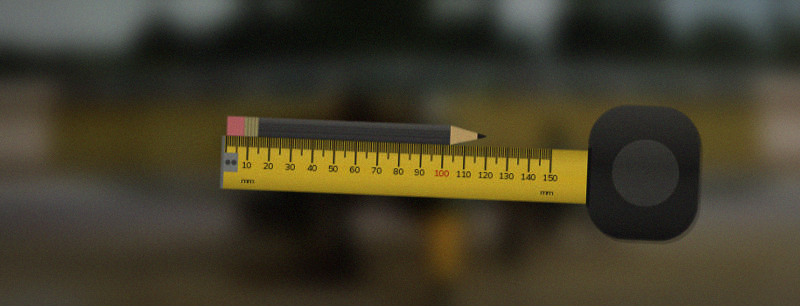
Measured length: 120 mm
